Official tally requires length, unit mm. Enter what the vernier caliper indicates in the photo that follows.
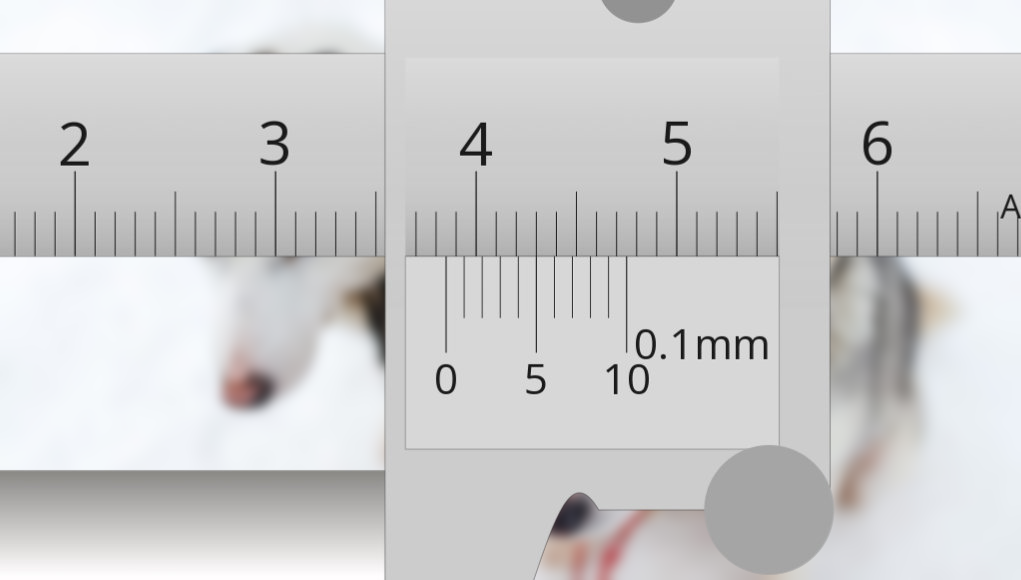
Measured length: 38.5 mm
